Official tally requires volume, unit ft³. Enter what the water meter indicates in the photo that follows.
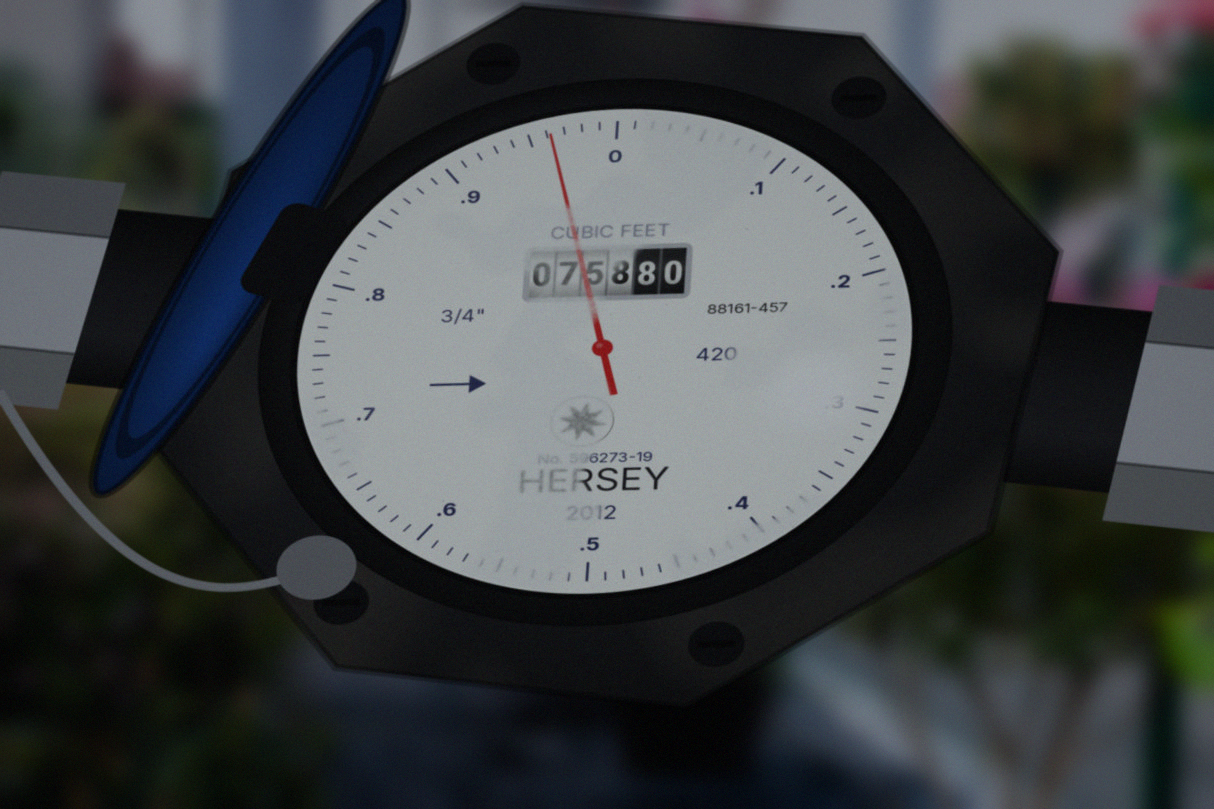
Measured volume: 75879.96 ft³
